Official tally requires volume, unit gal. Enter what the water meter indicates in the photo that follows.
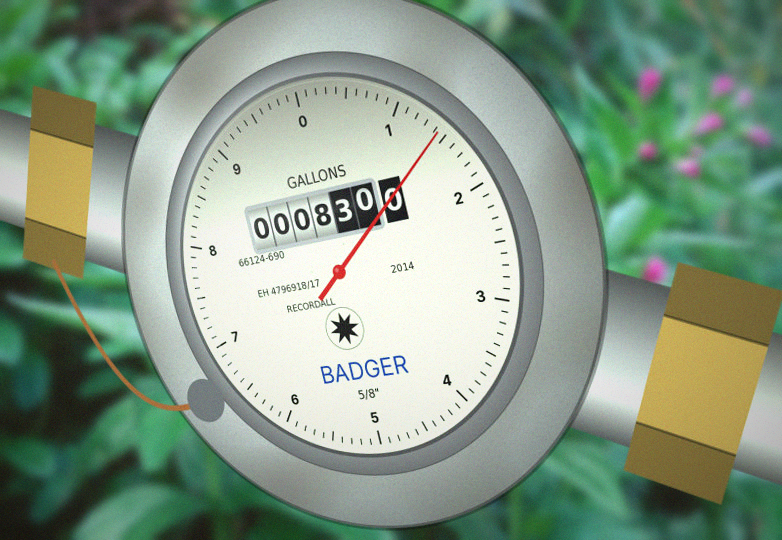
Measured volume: 8301.4 gal
